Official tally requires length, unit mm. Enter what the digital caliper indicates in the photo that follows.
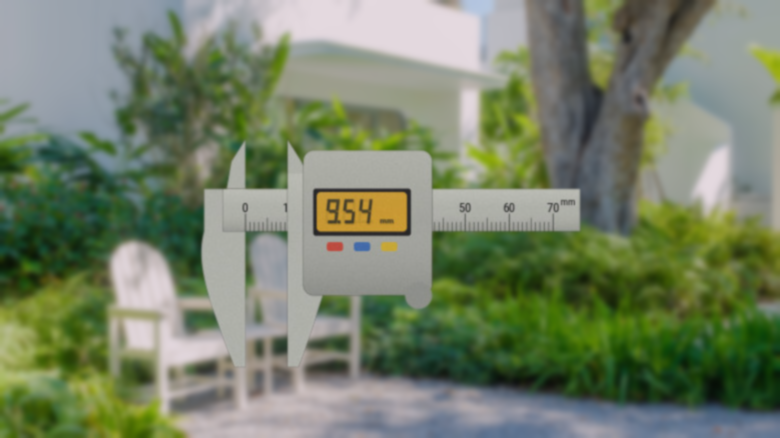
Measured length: 9.54 mm
